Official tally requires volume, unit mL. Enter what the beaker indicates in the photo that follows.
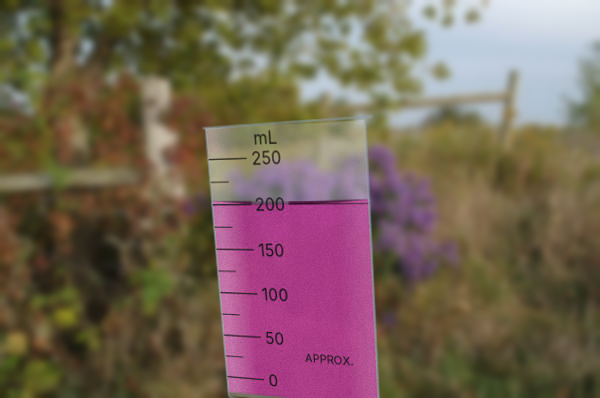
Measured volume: 200 mL
